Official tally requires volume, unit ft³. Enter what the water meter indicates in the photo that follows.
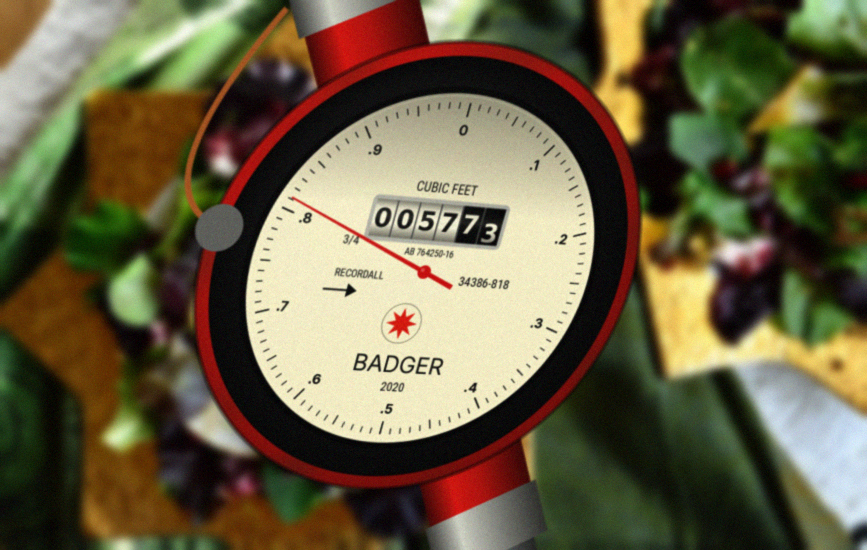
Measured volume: 5772.81 ft³
